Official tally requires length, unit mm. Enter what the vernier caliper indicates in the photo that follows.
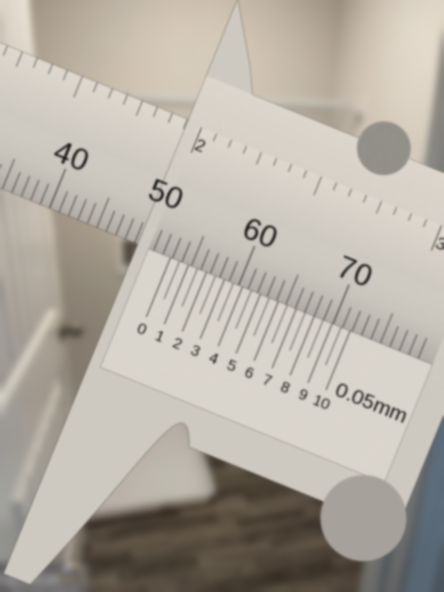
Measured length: 52.8 mm
